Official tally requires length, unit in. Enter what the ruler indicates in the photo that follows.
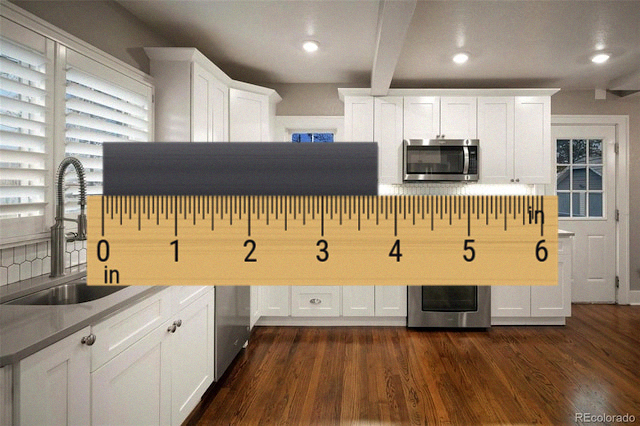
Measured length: 3.75 in
